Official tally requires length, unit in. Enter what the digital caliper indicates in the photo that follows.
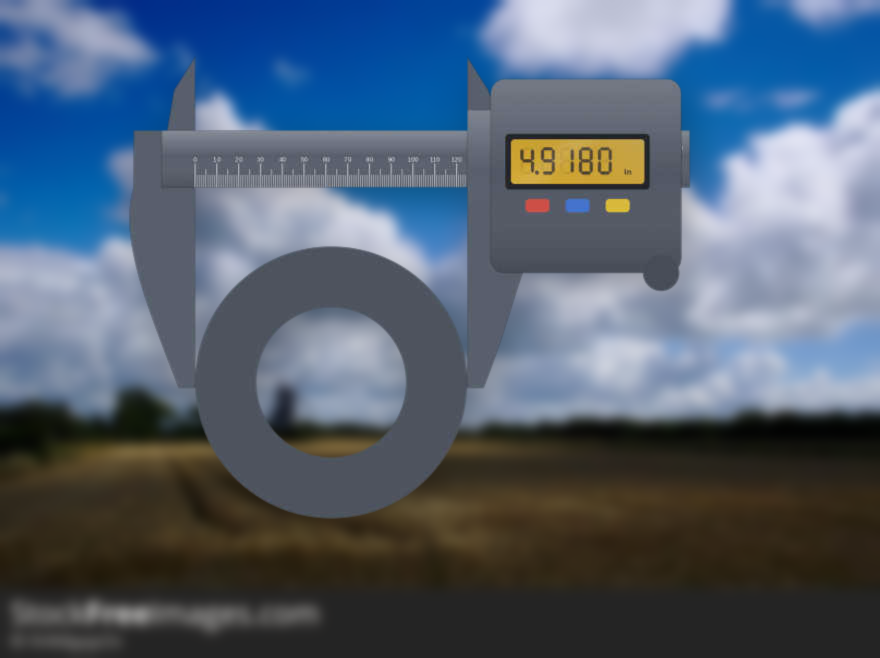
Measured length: 4.9180 in
